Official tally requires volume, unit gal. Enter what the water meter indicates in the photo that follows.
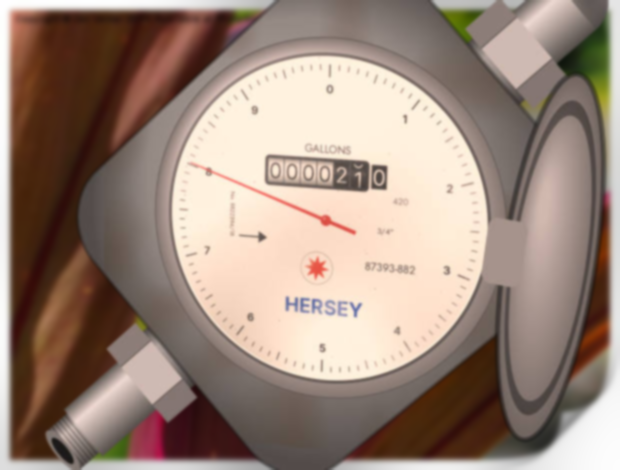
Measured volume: 208.0 gal
